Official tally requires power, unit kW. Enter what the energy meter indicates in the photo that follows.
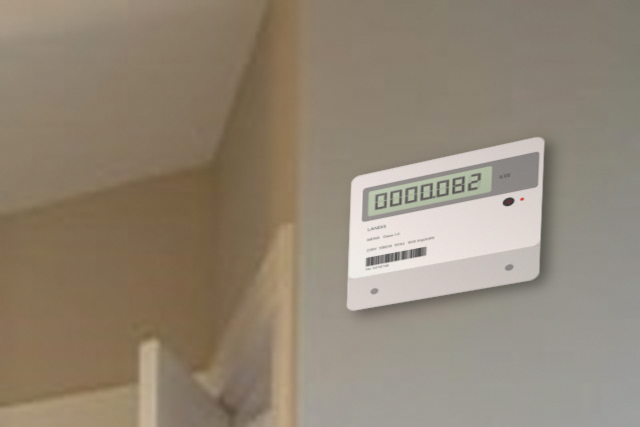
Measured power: 0.082 kW
